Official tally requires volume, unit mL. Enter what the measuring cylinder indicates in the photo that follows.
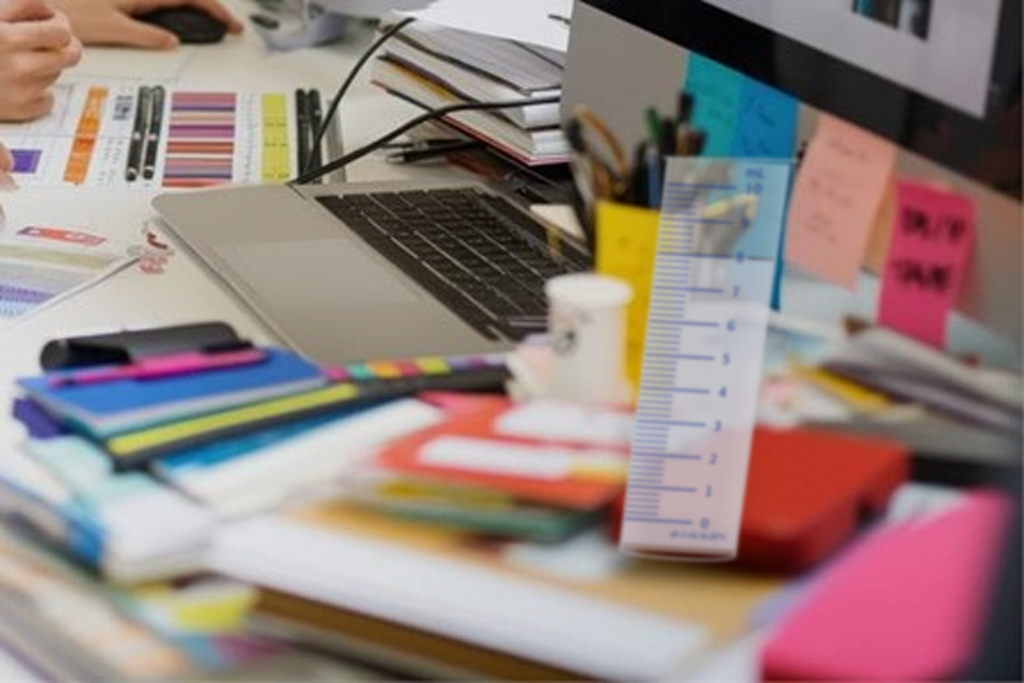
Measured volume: 8 mL
